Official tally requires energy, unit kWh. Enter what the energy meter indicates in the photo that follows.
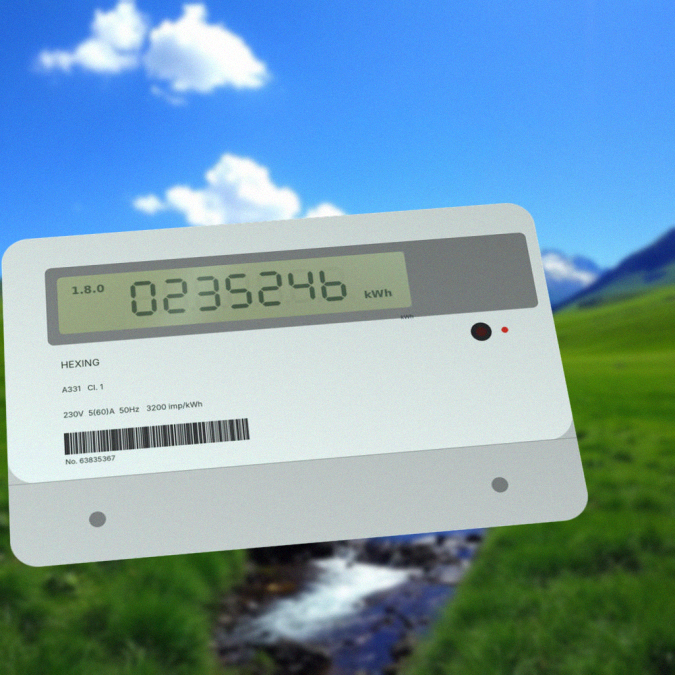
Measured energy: 235246 kWh
